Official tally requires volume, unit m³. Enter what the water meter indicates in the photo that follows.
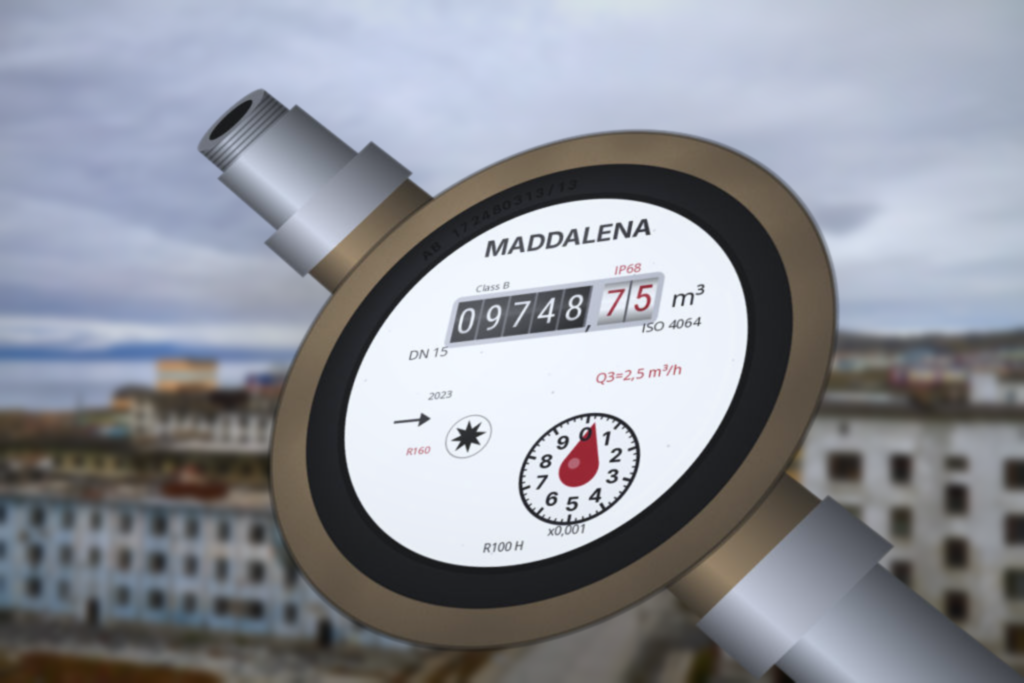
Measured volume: 9748.750 m³
